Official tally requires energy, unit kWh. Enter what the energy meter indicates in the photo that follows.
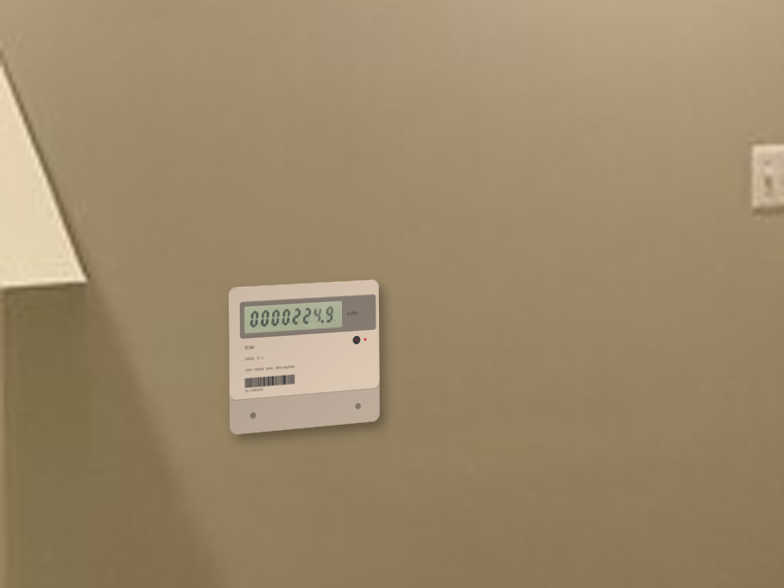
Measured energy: 224.9 kWh
